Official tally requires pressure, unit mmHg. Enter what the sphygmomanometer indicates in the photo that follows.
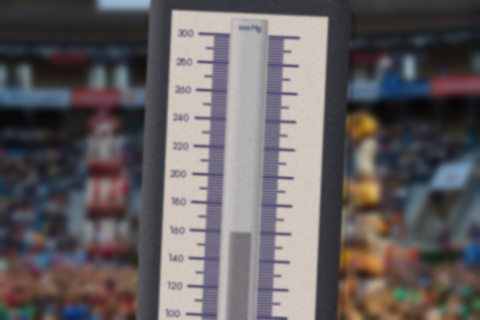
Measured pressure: 160 mmHg
